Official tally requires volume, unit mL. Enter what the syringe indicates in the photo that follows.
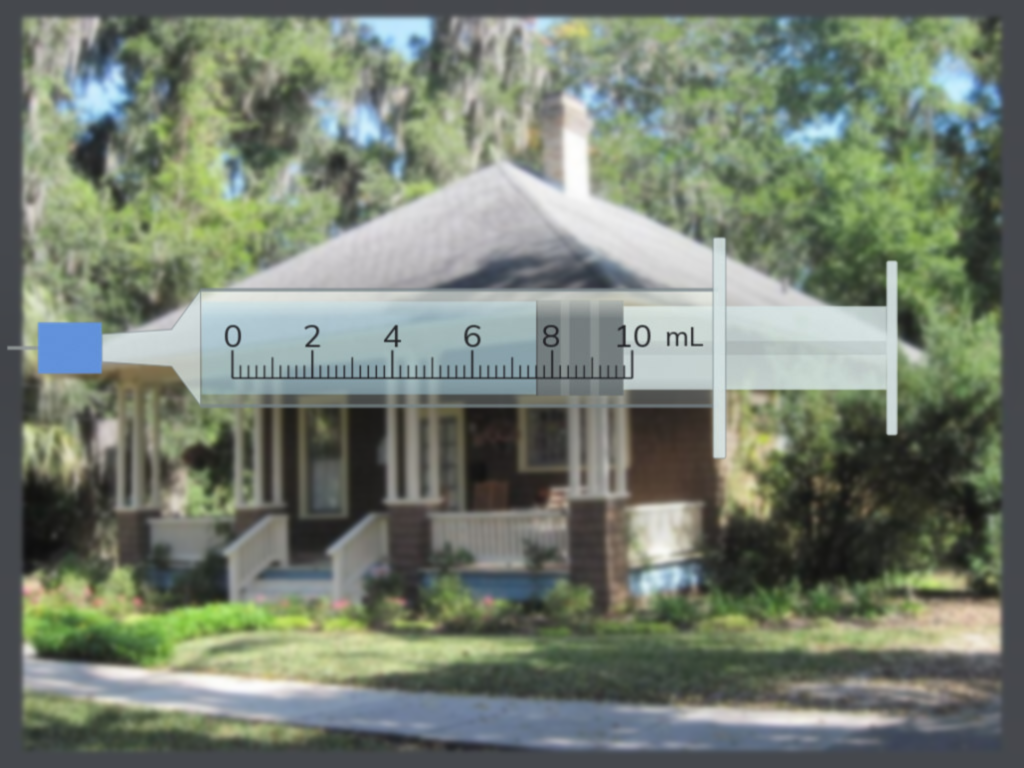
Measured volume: 7.6 mL
